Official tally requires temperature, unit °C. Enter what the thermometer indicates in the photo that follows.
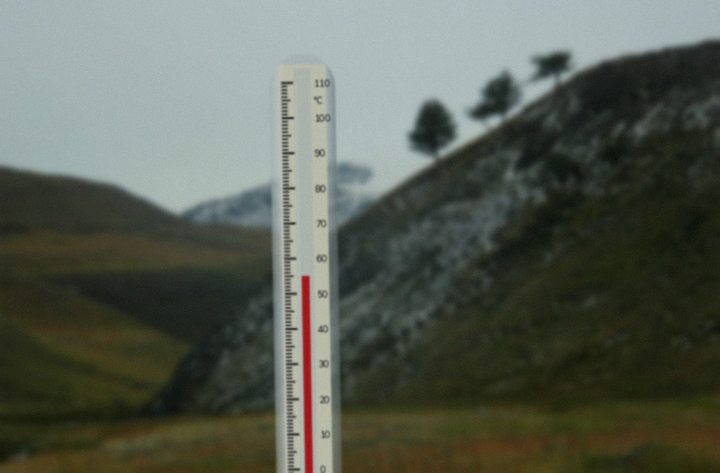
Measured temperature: 55 °C
